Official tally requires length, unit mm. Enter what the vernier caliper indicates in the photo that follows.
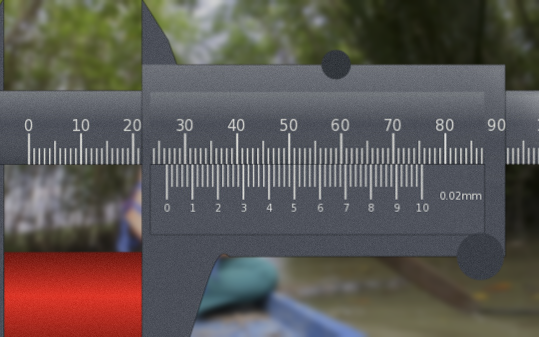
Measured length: 26.5 mm
